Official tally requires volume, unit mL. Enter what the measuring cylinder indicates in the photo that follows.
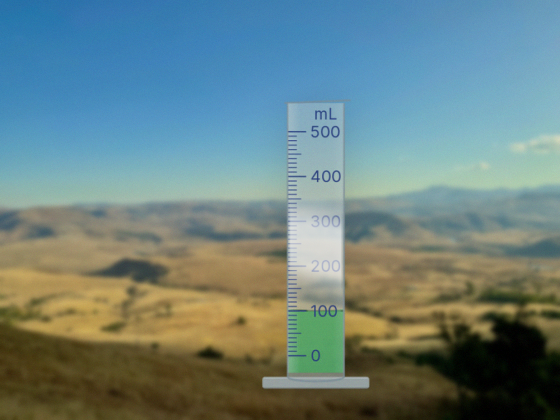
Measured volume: 100 mL
